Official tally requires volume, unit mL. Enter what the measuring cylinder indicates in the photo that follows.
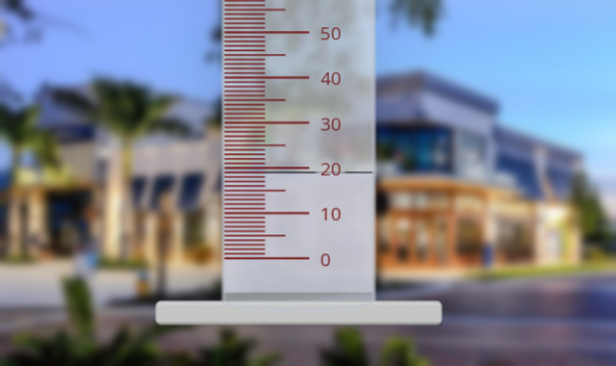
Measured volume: 19 mL
